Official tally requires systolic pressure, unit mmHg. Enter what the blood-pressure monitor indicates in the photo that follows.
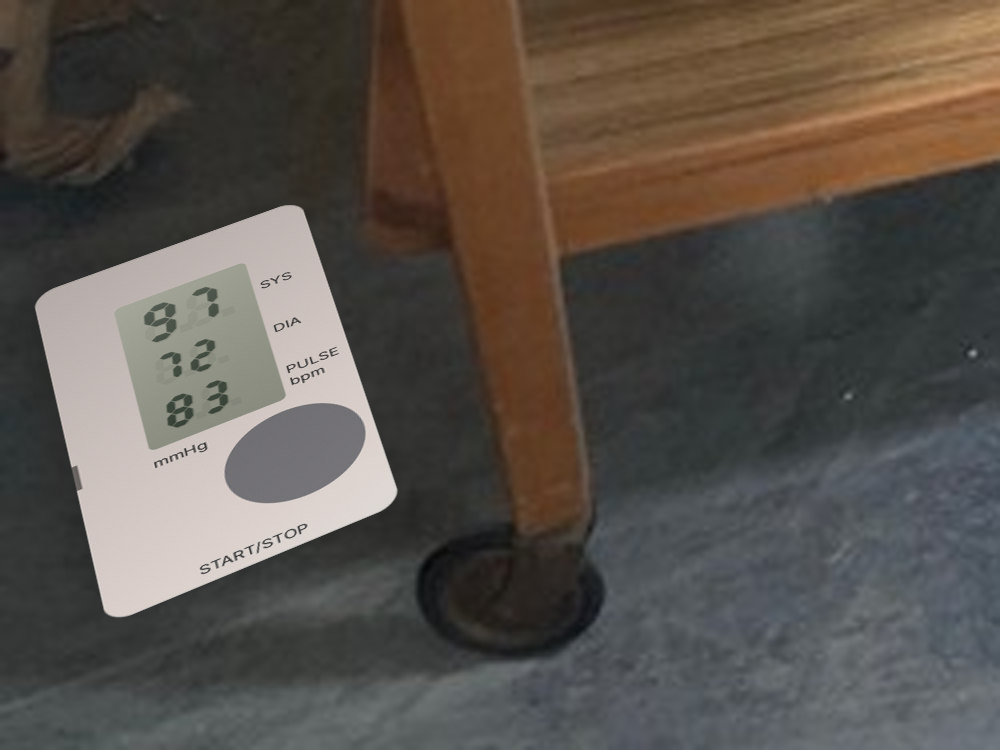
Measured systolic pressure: 97 mmHg
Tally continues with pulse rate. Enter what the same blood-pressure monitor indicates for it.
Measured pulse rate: 83 bpm
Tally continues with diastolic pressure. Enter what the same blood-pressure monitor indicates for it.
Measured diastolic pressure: 72 mmHg
